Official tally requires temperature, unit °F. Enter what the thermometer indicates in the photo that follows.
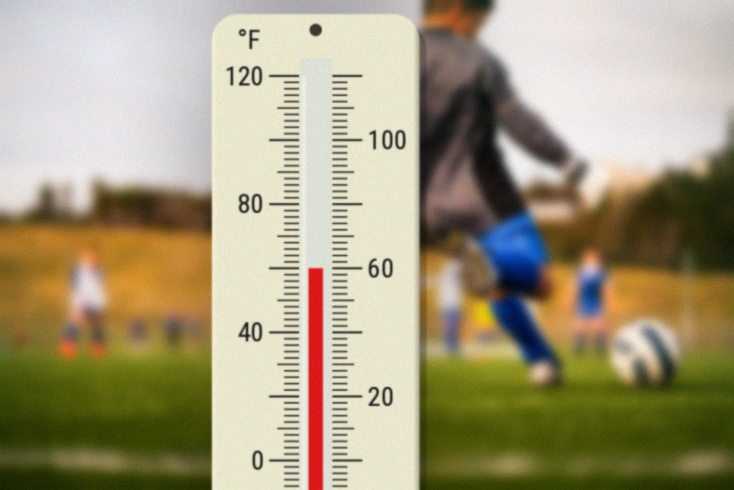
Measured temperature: 60 °F
